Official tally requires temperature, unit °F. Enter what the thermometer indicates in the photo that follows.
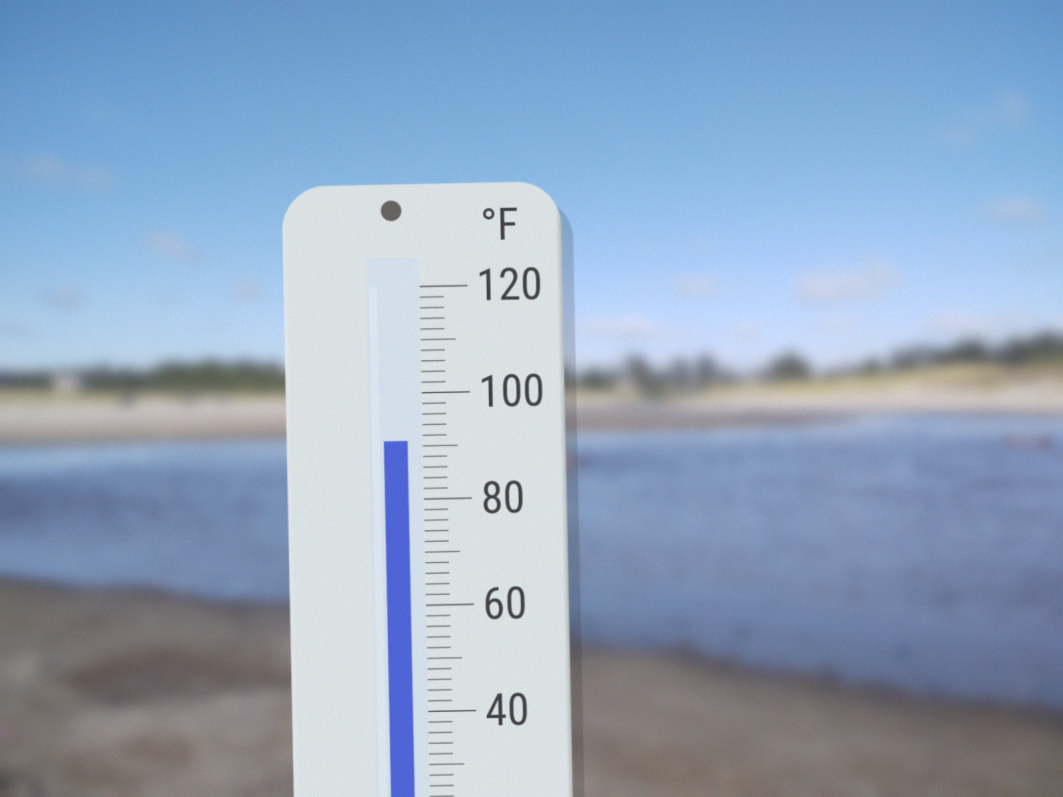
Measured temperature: 91 °F
